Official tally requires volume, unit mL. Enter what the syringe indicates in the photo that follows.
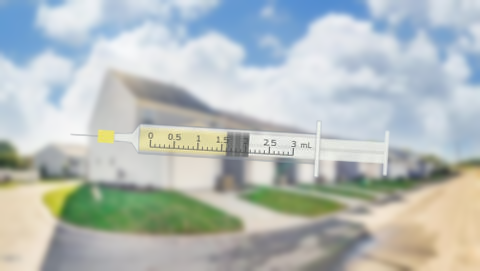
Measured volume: 1.6 mL
